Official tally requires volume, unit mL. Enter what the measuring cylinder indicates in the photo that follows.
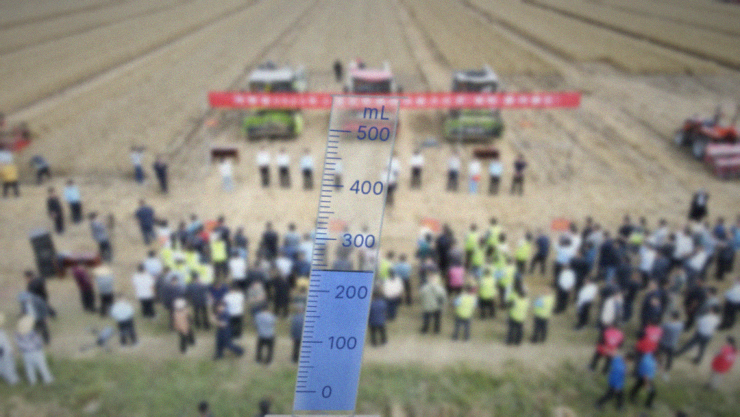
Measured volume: 240 mL
